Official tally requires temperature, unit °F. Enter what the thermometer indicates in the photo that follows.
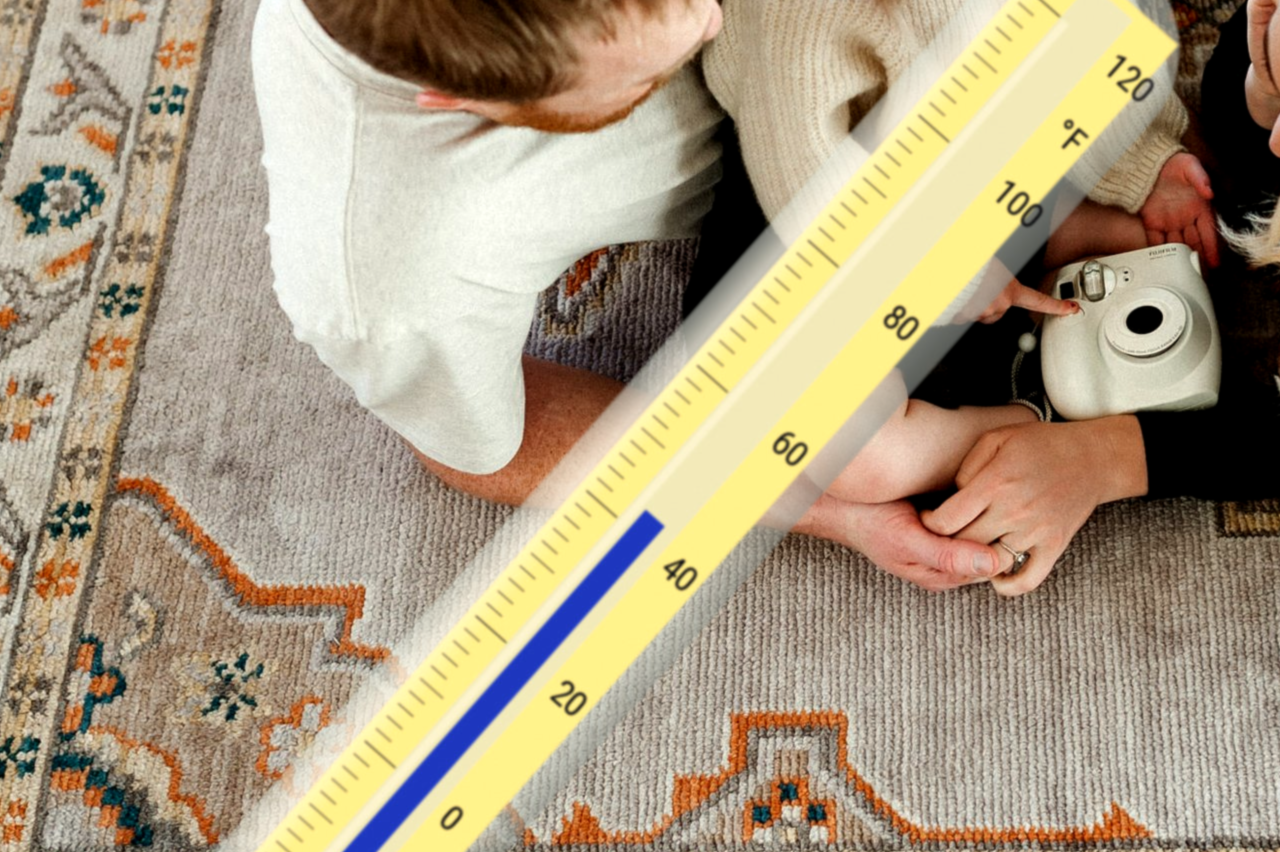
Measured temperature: 43 °F
